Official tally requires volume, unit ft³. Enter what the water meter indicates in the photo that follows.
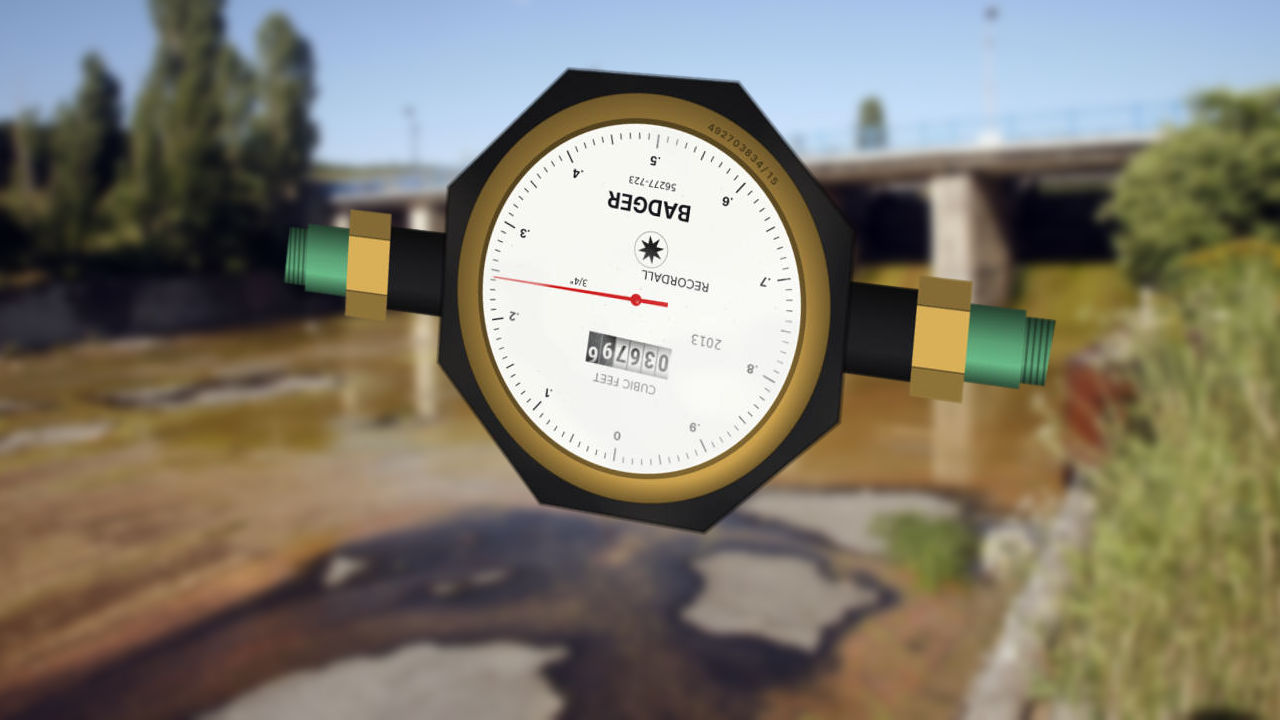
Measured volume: 36796.24 ft³
